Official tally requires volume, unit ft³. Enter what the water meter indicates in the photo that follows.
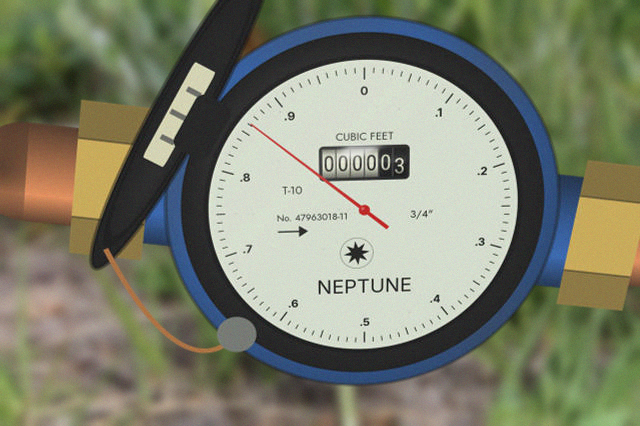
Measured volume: 2.86 ft³
